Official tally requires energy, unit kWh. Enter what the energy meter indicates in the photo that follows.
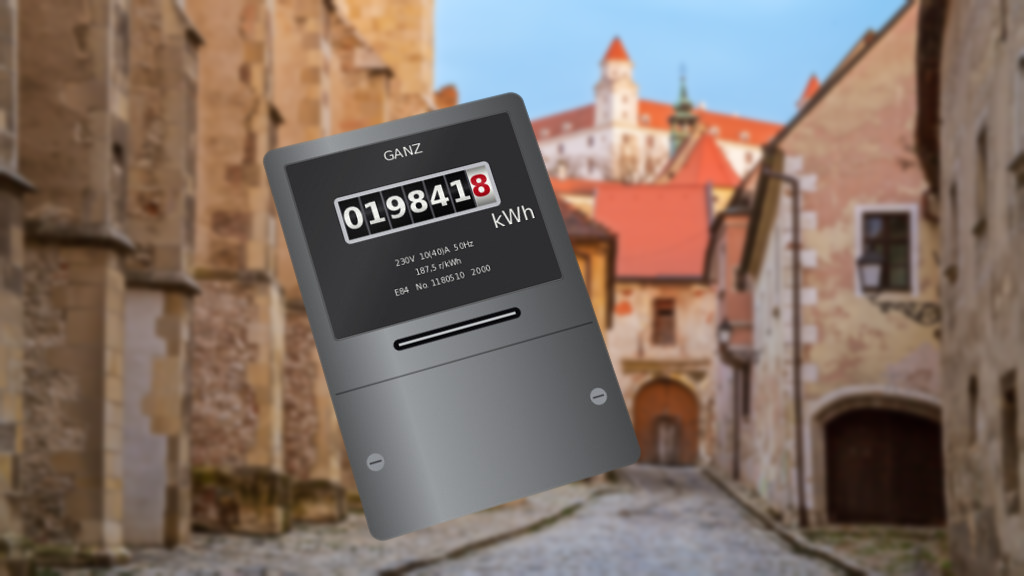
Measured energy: 19841.8 kWh
